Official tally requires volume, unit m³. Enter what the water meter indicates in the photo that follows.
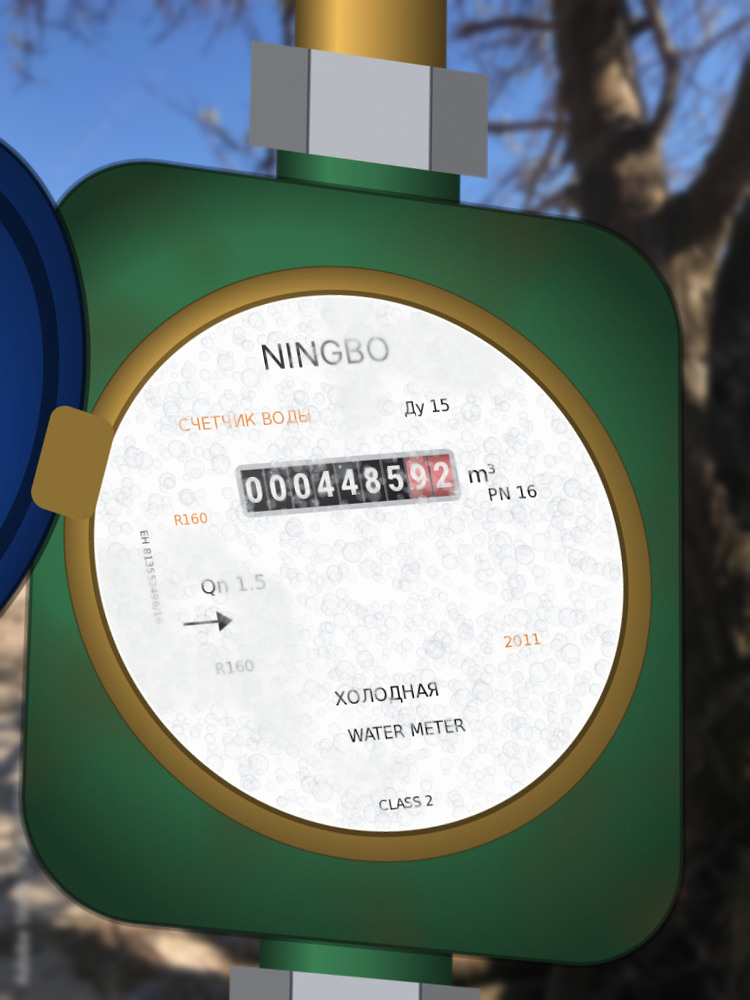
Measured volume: 4485.92 m³
